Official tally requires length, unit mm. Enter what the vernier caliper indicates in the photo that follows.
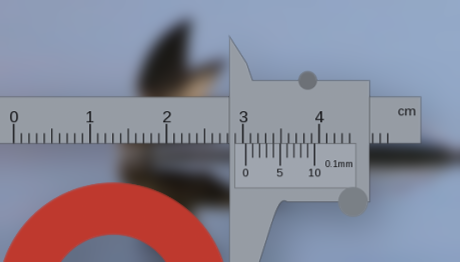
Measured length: 30.4 mm
